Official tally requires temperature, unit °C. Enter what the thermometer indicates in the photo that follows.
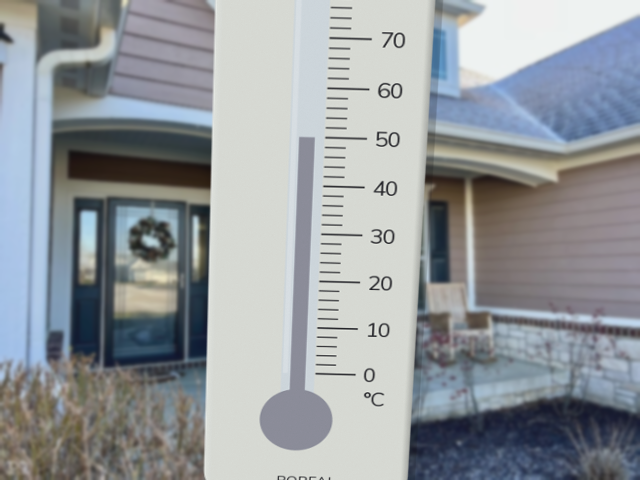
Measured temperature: 50 °C
